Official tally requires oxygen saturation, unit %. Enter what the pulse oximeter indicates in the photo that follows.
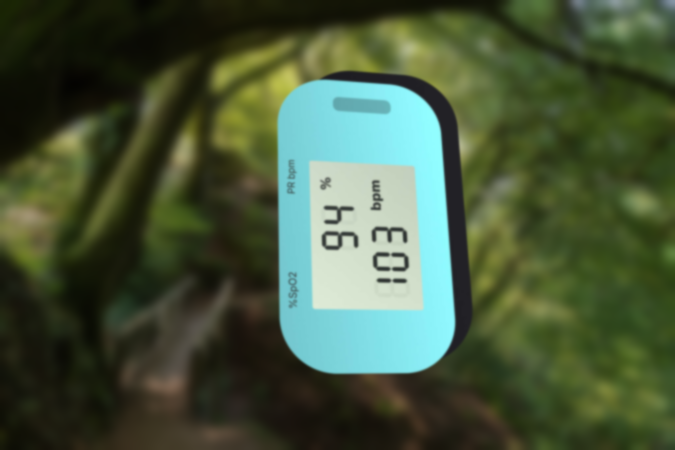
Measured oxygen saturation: 94 %
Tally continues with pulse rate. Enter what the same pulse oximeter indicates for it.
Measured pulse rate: 103 bpm
